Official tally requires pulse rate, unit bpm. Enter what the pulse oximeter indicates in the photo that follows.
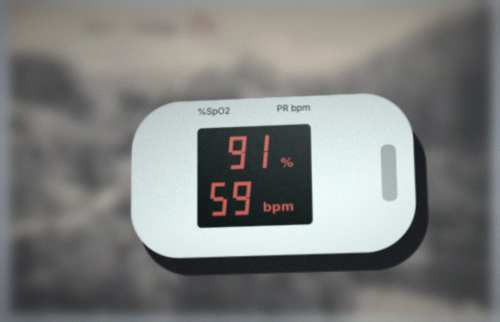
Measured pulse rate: 59 bpm
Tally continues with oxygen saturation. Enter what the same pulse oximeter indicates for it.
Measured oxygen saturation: 91 %
